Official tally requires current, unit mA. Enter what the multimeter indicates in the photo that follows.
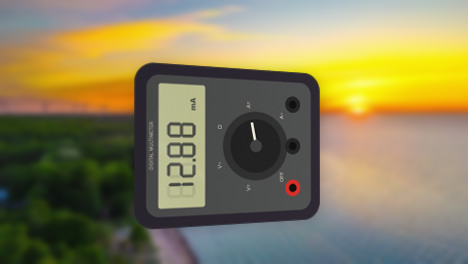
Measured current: 12.88 mA
